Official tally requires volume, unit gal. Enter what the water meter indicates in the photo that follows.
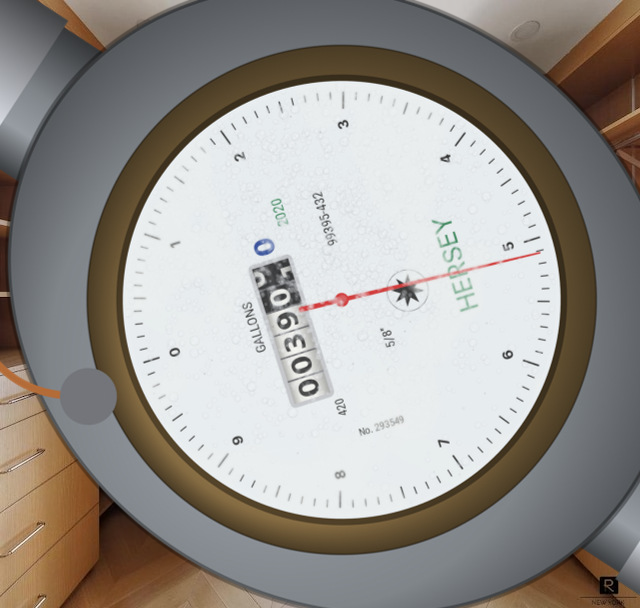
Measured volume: 39005.1 gal
